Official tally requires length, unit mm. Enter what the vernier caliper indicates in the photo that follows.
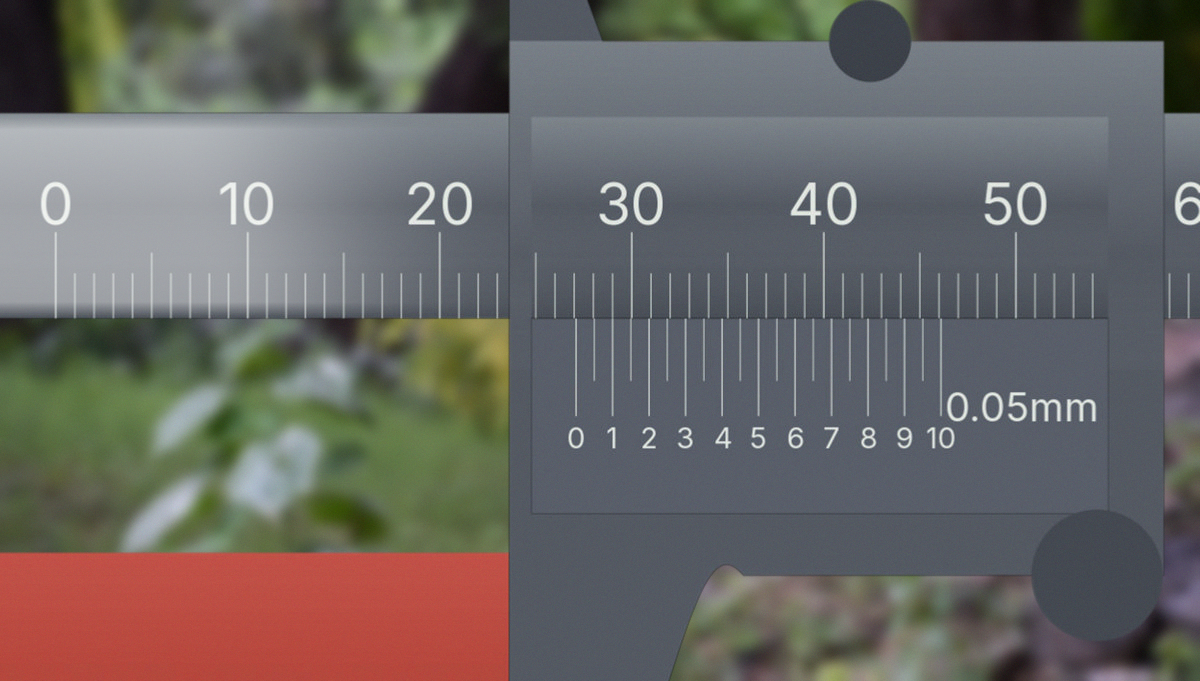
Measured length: 27.1 mm
